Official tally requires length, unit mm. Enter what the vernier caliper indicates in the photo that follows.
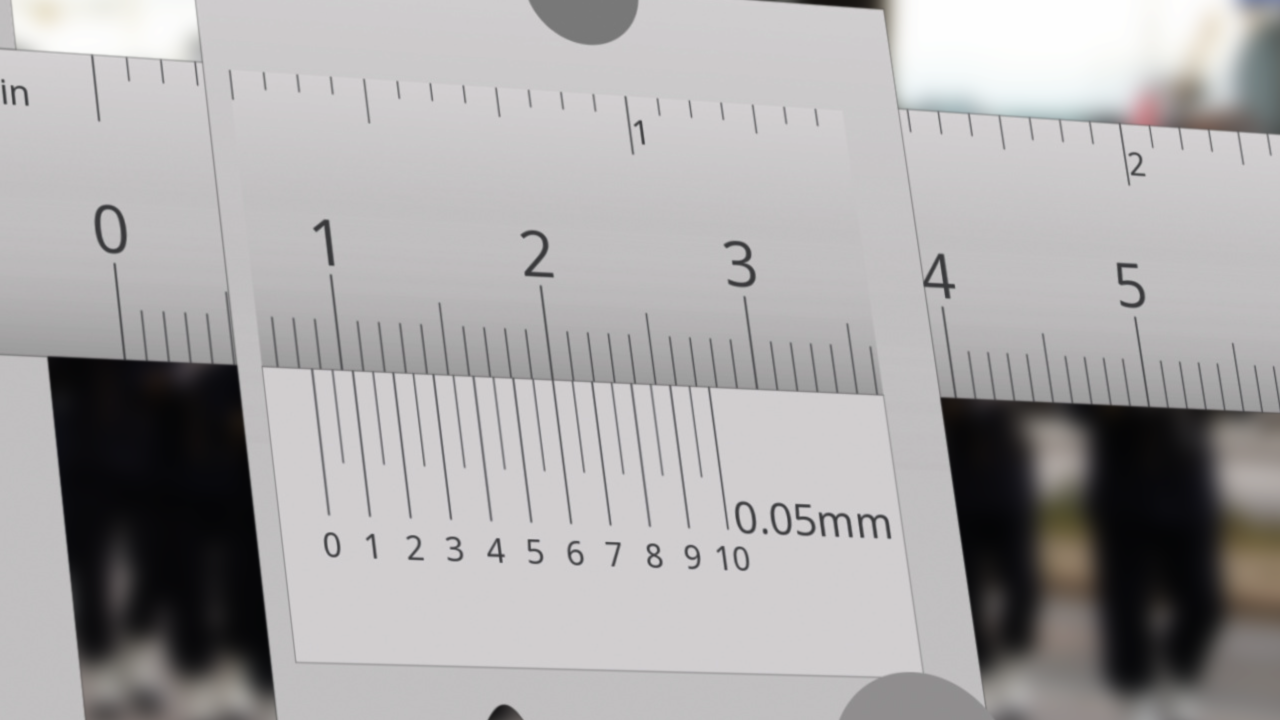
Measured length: 8.6 mm
